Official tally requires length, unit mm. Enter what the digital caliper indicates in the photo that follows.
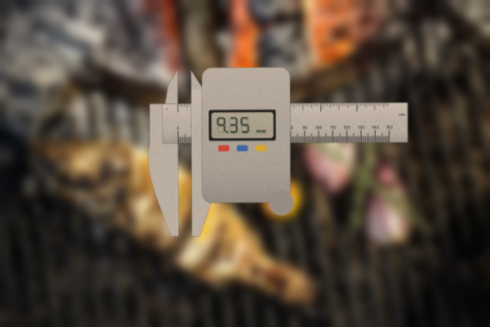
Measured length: 9.35 mm
